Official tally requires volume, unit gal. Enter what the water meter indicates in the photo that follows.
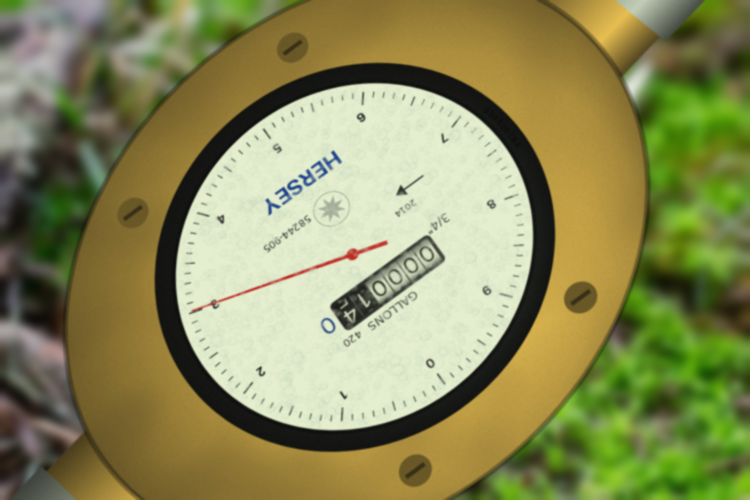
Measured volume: 143.0 gal
